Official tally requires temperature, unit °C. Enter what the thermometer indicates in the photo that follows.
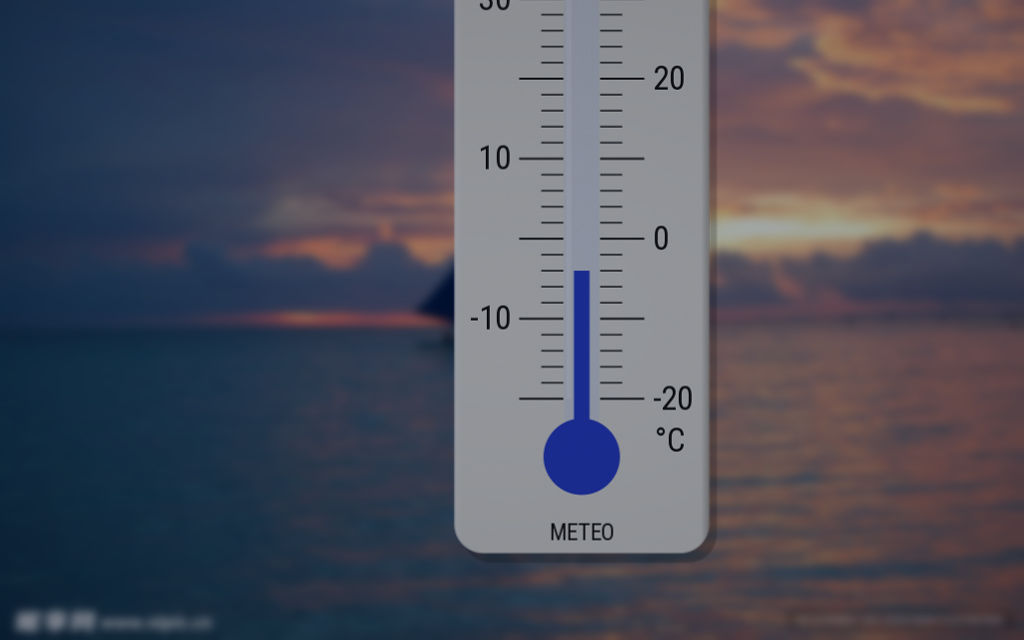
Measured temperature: -4 °C
